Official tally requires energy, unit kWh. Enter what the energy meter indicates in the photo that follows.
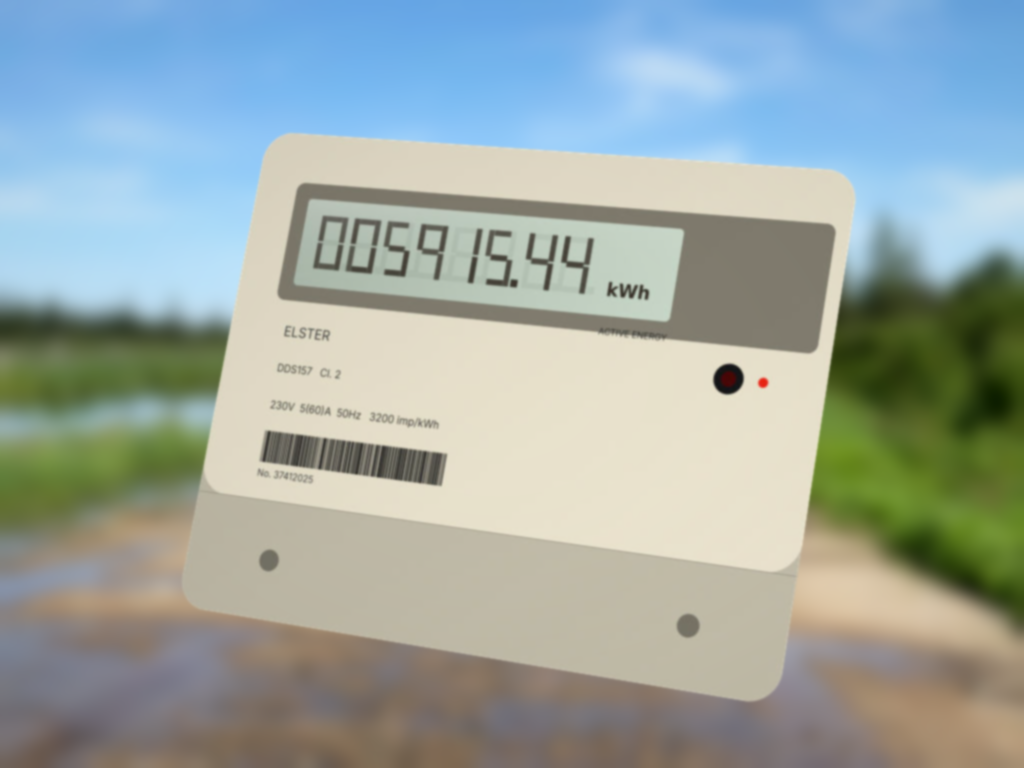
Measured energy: 5915.44 kWh
